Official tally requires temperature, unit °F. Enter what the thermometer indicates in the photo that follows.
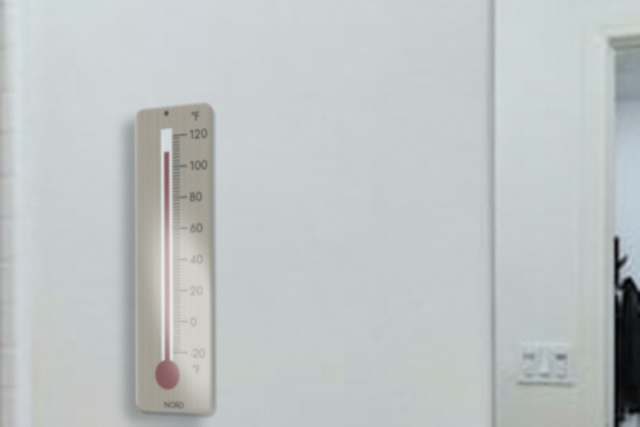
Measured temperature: 110 °F
